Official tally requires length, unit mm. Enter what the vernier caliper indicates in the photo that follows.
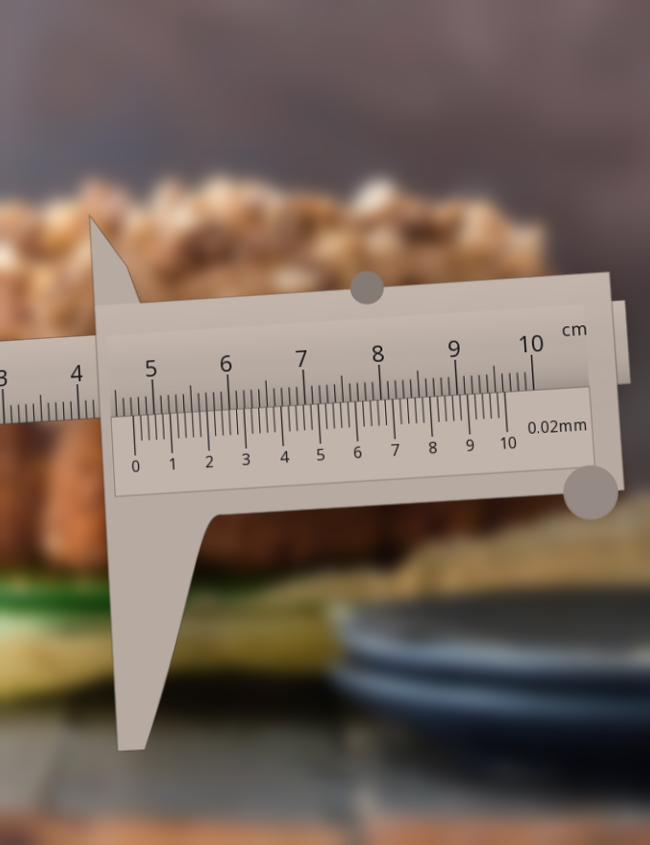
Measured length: 47.2 mm
